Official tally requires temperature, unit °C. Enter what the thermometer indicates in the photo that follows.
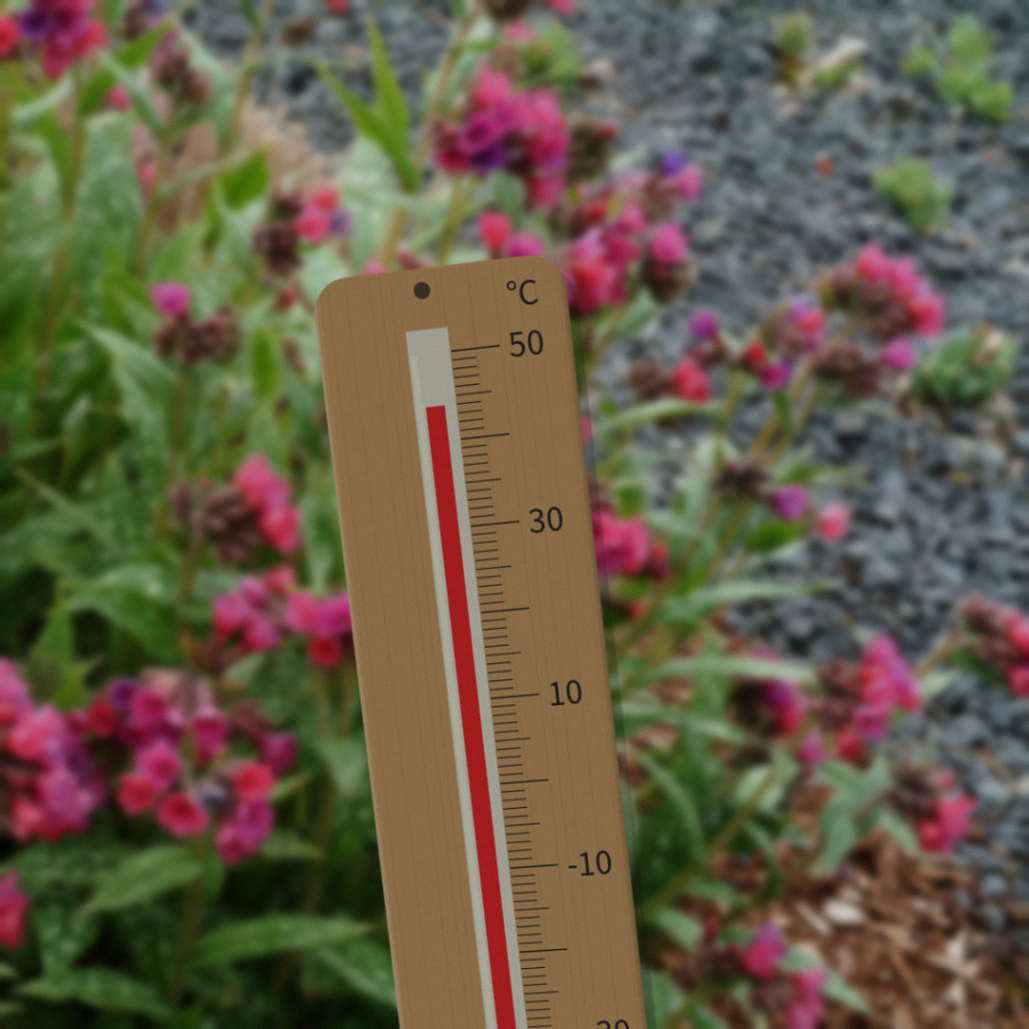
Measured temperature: 44 °C
